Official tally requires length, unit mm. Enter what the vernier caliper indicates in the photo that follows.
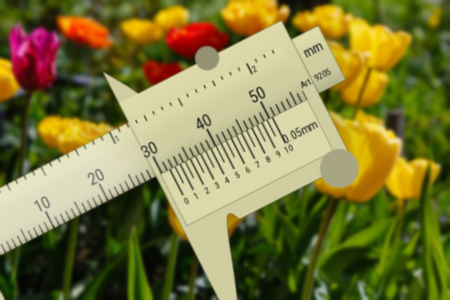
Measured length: 31.5 mm
